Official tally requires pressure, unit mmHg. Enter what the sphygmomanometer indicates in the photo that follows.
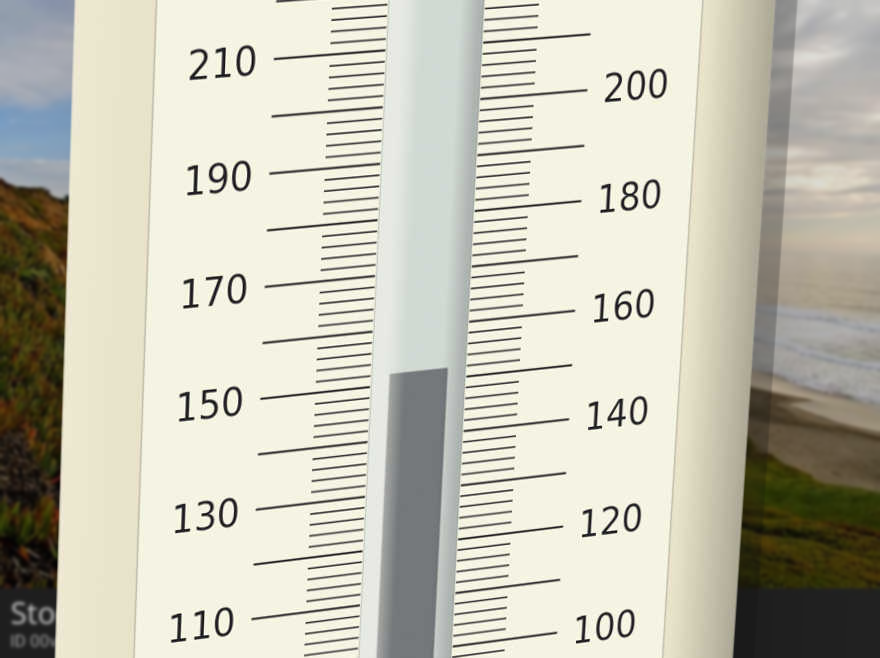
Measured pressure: 152 mmHg
